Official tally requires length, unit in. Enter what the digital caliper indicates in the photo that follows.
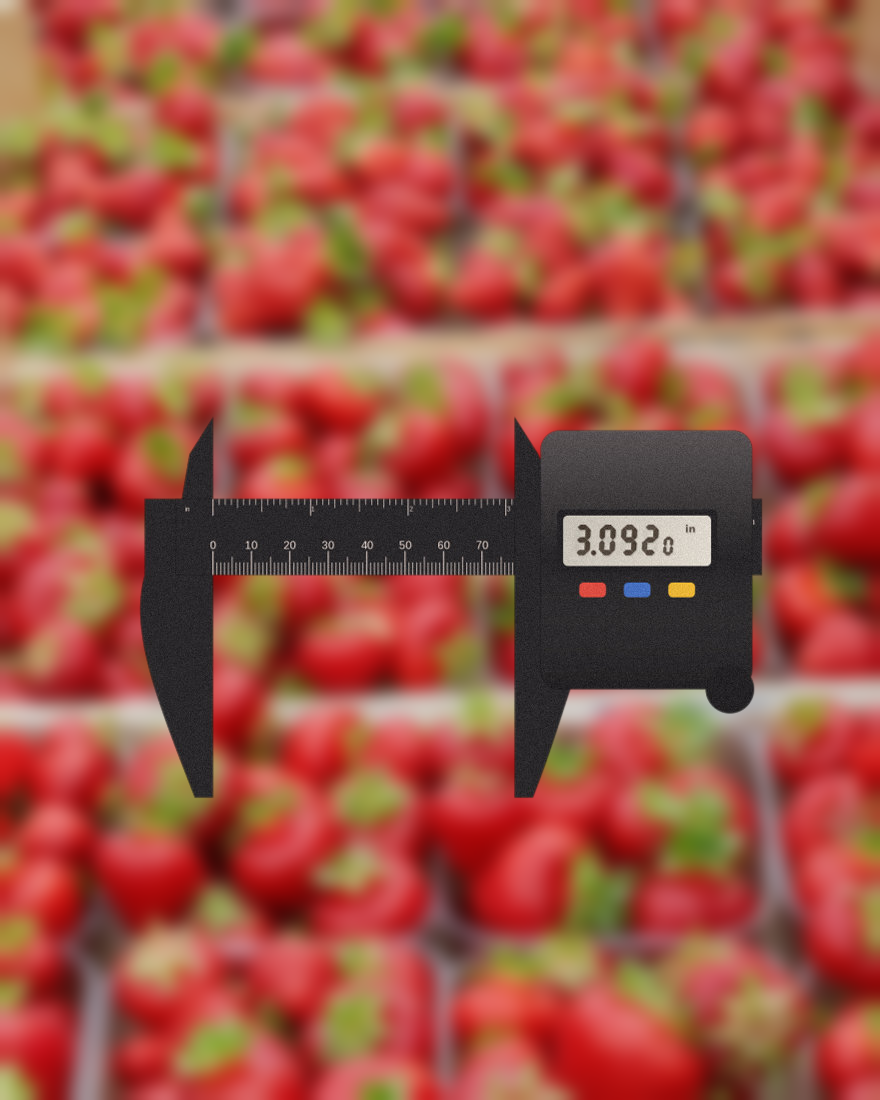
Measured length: 3.0920 in
